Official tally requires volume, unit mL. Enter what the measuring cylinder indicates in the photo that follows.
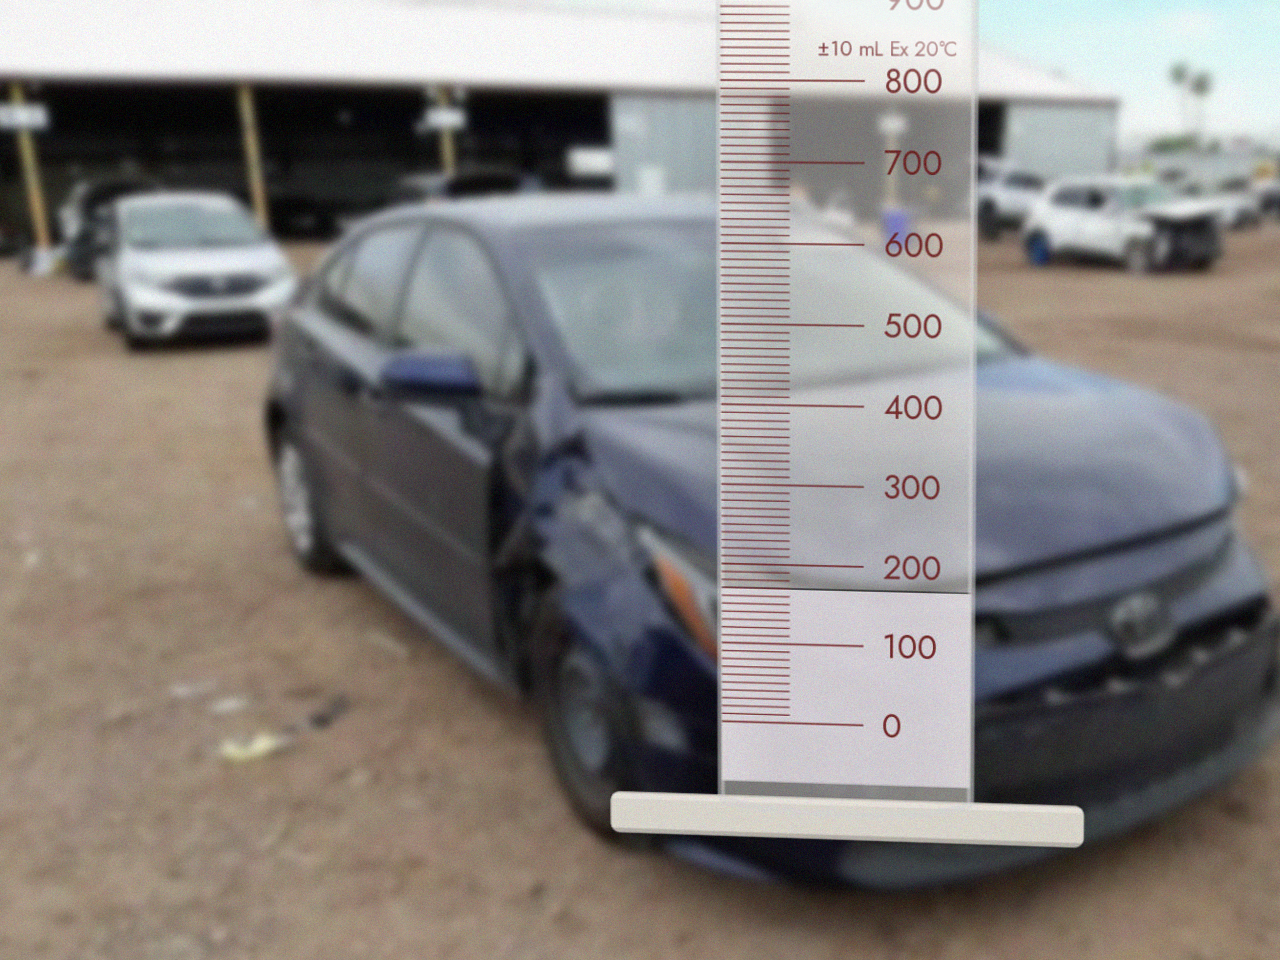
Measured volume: 170 mL
